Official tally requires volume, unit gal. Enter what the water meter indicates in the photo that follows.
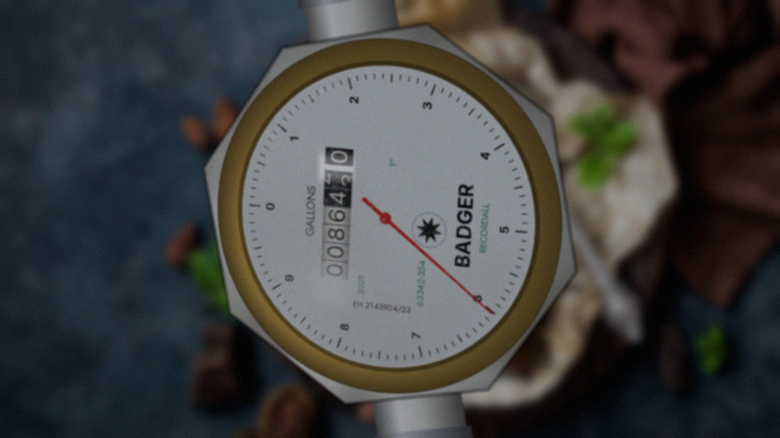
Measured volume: 86426.0 gal
